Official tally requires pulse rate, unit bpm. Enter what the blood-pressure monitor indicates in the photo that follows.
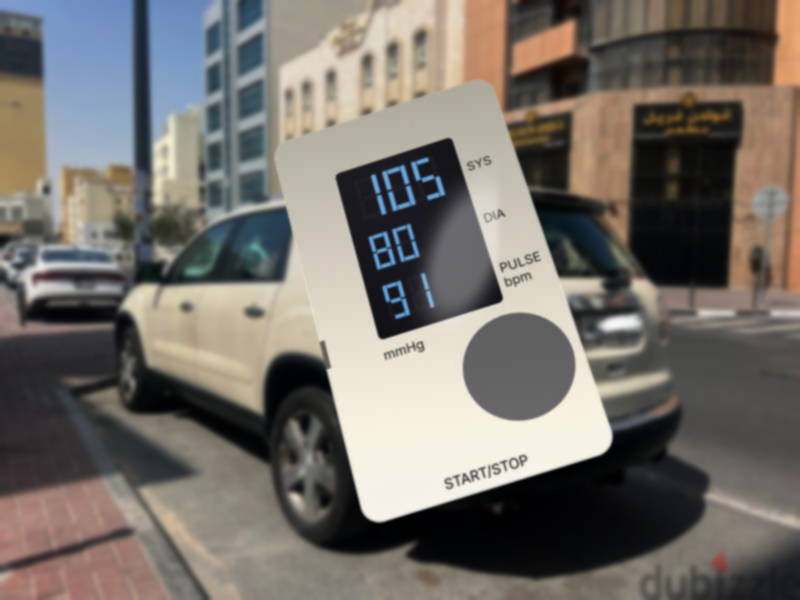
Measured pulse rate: 91 bpm
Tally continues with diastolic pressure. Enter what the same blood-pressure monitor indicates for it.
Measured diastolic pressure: 80 mmHg
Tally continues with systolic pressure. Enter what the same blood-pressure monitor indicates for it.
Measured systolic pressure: 105 mmHg
